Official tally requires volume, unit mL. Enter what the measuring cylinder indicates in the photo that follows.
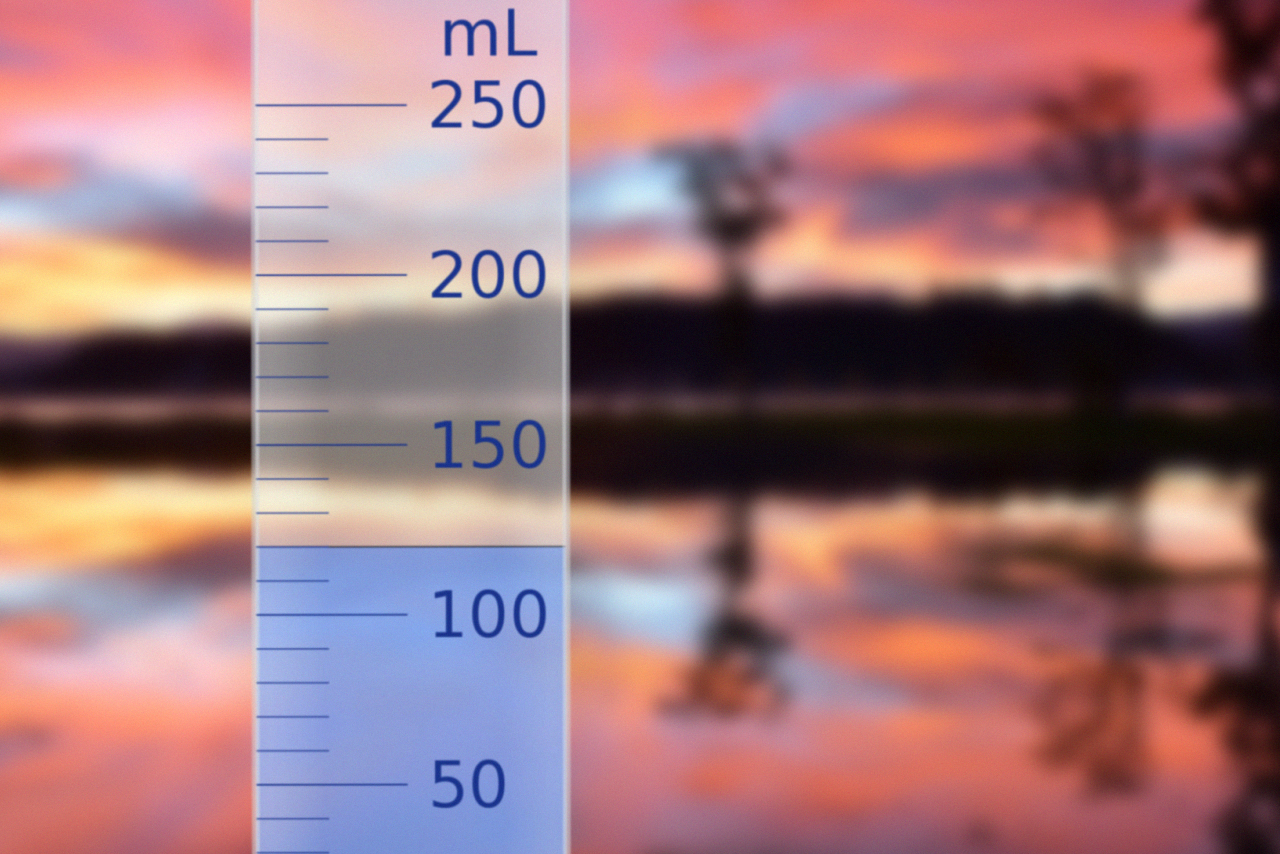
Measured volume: 120 mL
